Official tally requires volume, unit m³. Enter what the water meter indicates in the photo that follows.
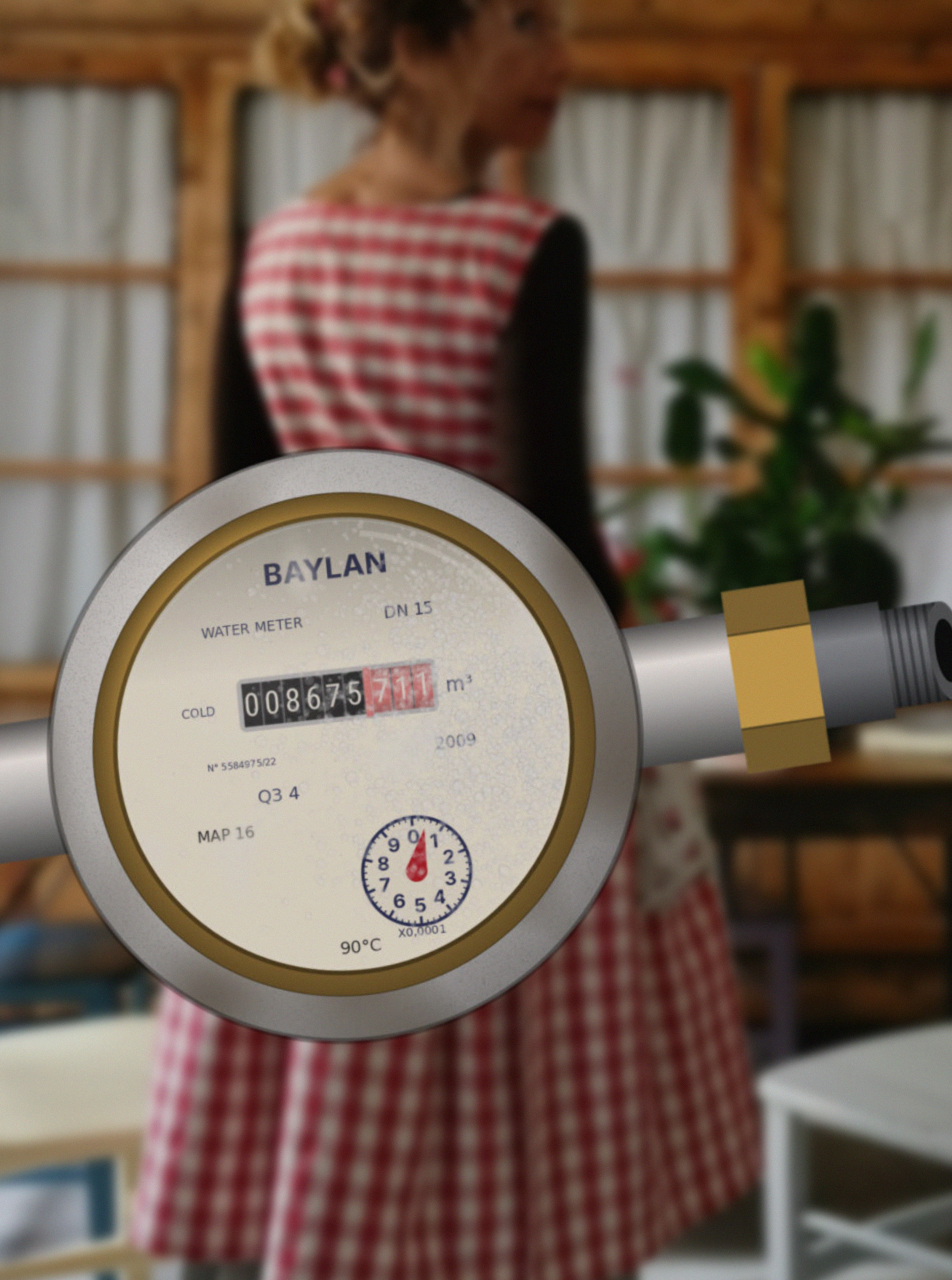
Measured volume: 8675.7110 m³
